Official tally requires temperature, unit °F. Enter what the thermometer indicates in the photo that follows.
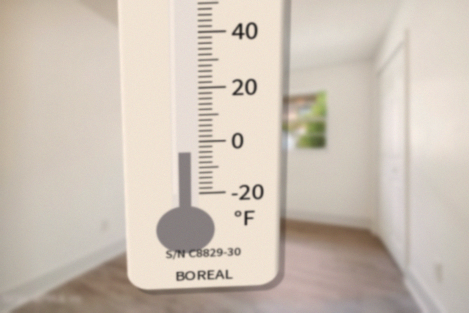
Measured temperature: -4 °F
